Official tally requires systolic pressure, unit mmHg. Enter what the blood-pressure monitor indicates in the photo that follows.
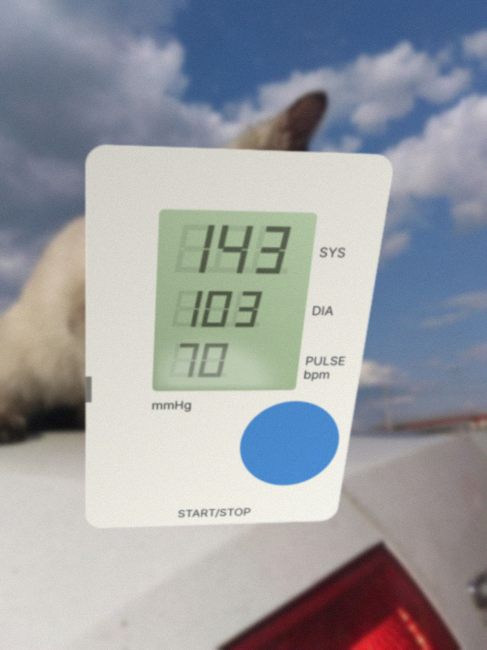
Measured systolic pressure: 143 mmHg
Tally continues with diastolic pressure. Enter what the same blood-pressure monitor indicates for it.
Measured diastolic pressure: 103 mmHg
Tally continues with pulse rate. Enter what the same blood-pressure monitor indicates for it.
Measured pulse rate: 70 bpm
